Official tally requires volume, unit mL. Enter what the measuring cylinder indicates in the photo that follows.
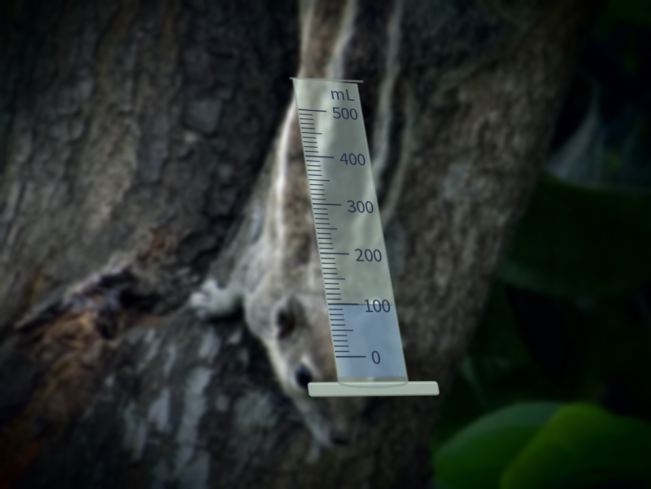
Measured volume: 100 mL
